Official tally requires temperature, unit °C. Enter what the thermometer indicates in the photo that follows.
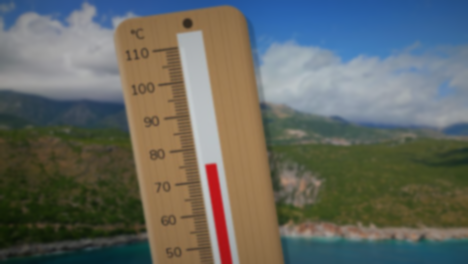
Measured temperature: 75 °C
